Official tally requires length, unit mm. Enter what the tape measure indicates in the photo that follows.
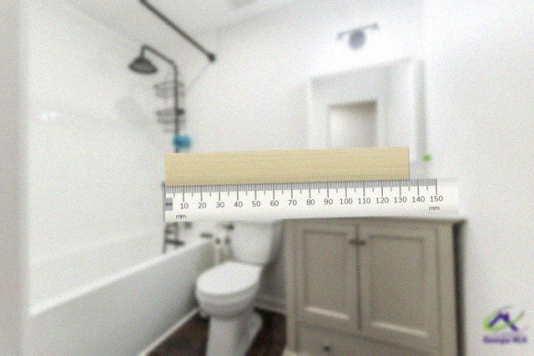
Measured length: 135 mm
